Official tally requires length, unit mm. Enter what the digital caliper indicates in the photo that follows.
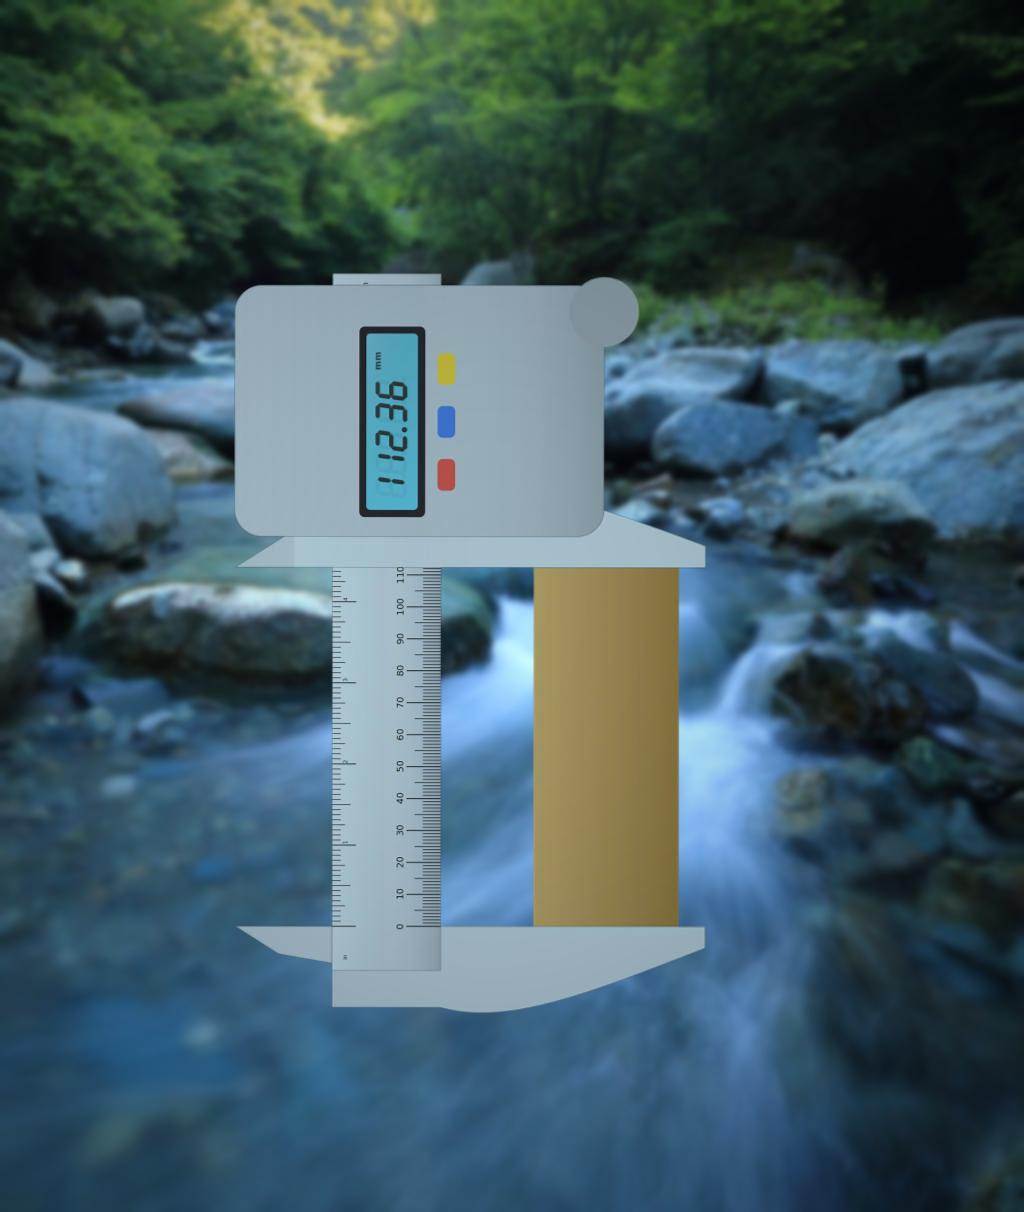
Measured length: 112.36 mm
